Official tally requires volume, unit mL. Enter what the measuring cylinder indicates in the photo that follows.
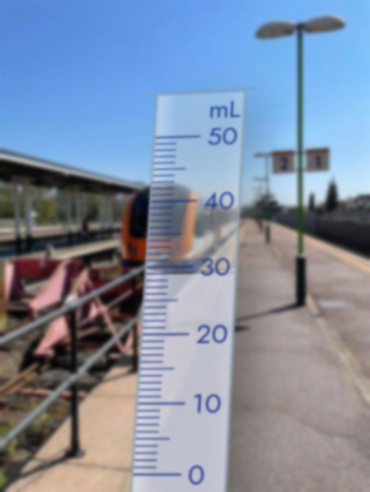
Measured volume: 29 mL
